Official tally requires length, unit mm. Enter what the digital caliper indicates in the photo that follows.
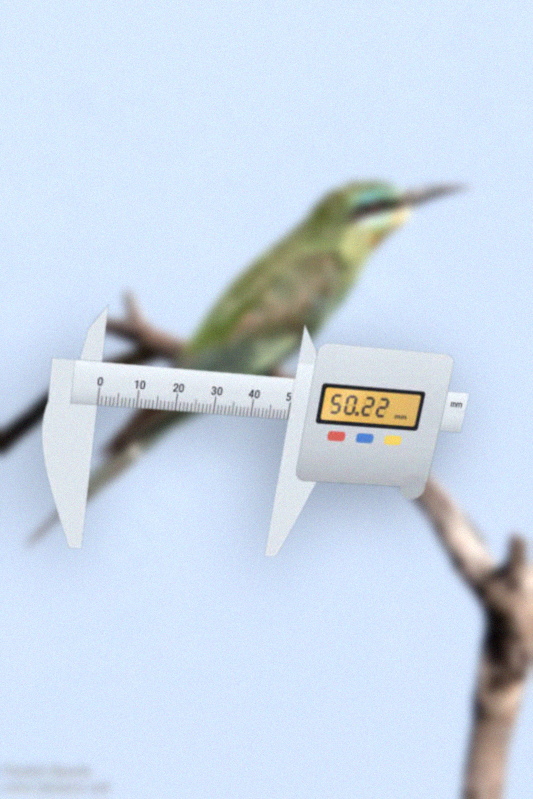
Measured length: 50.22 mm
